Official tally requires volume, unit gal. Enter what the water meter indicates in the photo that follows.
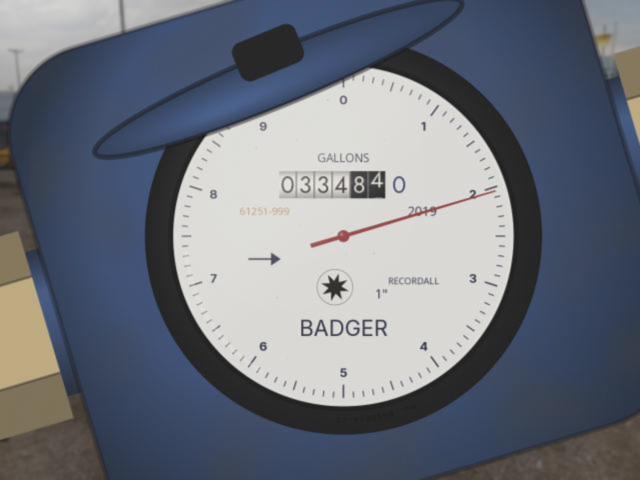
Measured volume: 334842.0 gal
